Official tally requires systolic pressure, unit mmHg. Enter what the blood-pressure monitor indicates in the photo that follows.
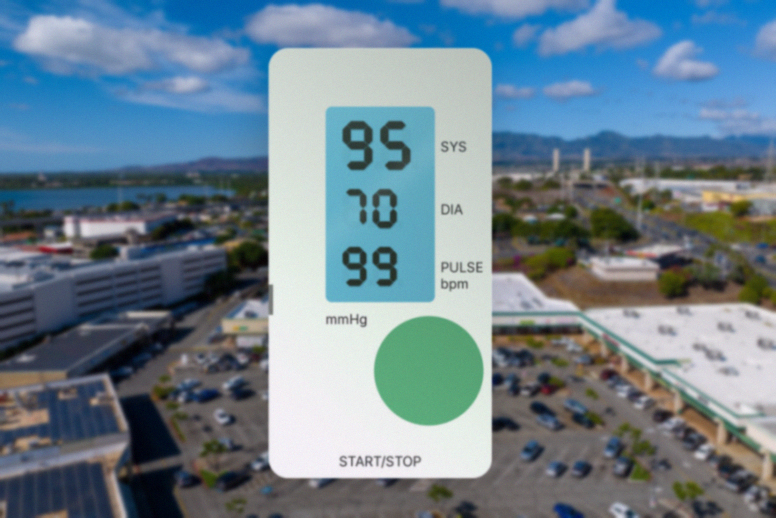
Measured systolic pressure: 95 mmHg
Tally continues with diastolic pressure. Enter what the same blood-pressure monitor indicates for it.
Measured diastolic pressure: 70 mmHg
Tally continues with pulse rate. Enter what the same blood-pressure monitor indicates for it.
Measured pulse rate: 99 bpm
